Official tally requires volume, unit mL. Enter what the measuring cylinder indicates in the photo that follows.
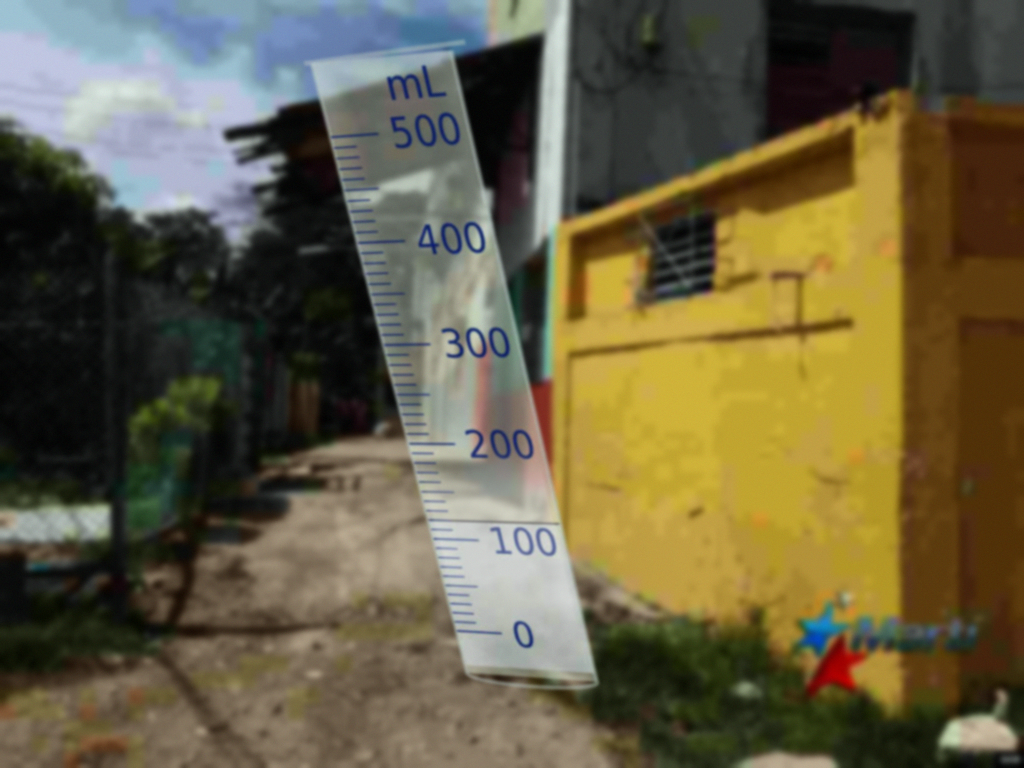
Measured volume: 120 mL
